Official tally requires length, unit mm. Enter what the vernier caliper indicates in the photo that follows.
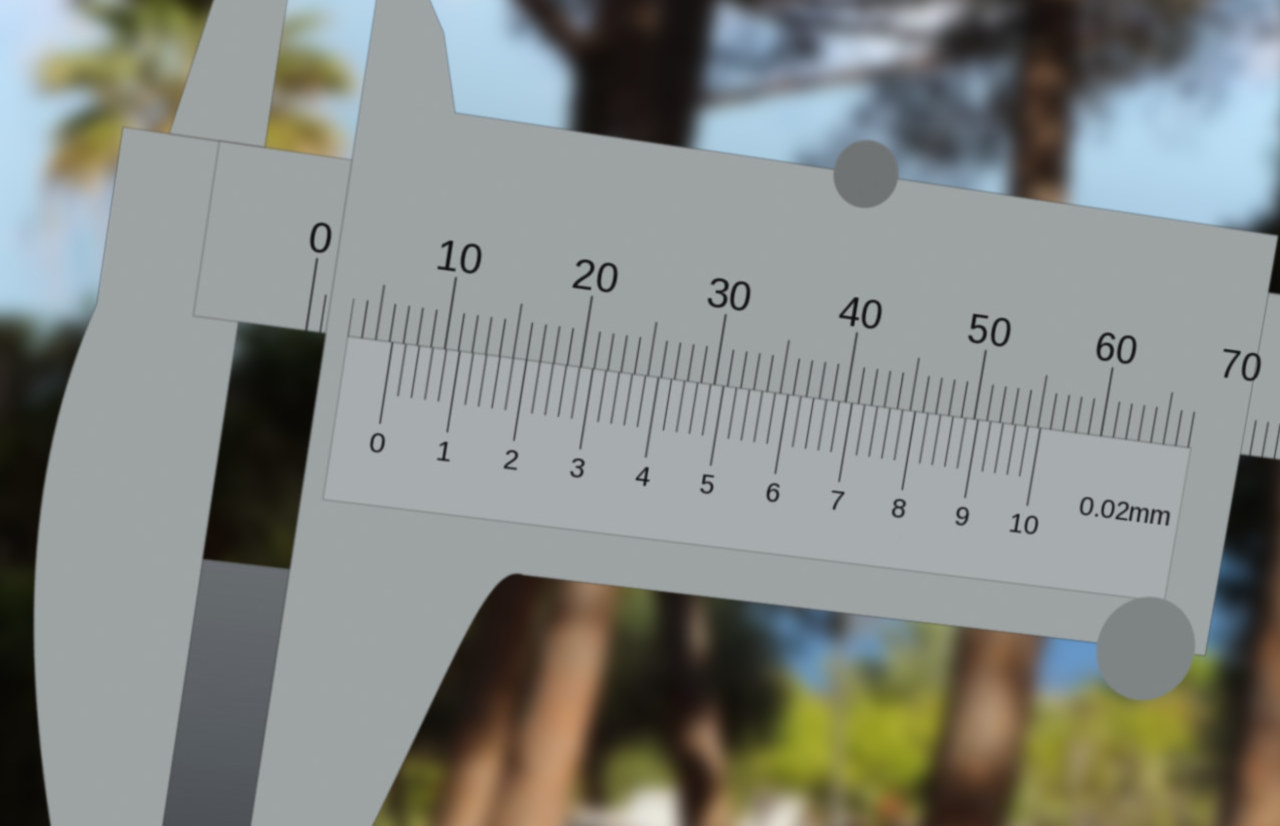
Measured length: 6.2 mm
